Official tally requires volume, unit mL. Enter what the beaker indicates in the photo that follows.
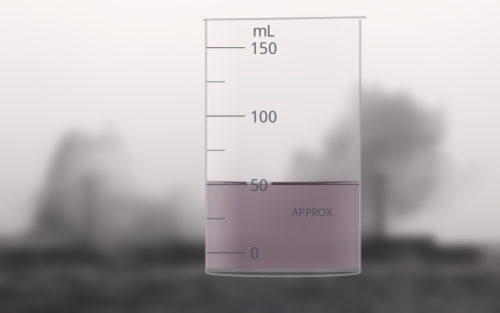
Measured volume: 50 mL
